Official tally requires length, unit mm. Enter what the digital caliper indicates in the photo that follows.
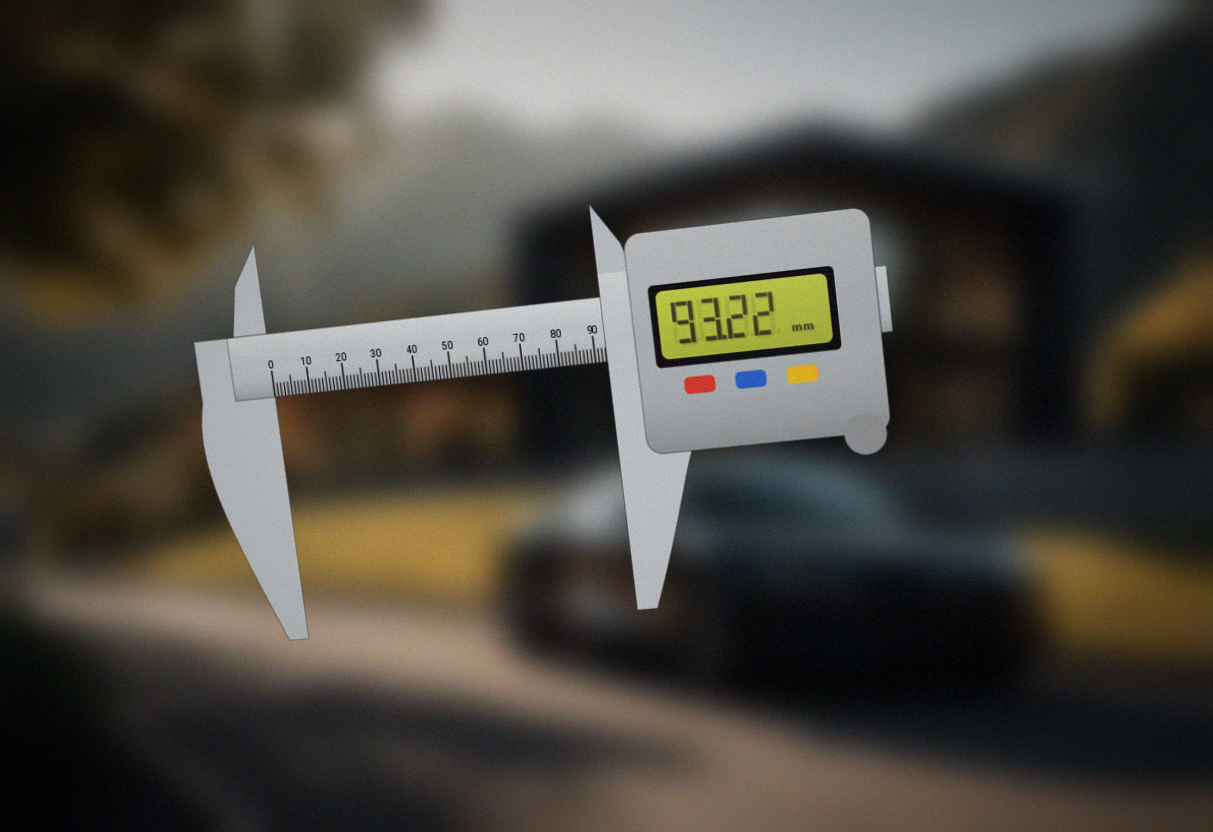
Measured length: 93.22 mm
